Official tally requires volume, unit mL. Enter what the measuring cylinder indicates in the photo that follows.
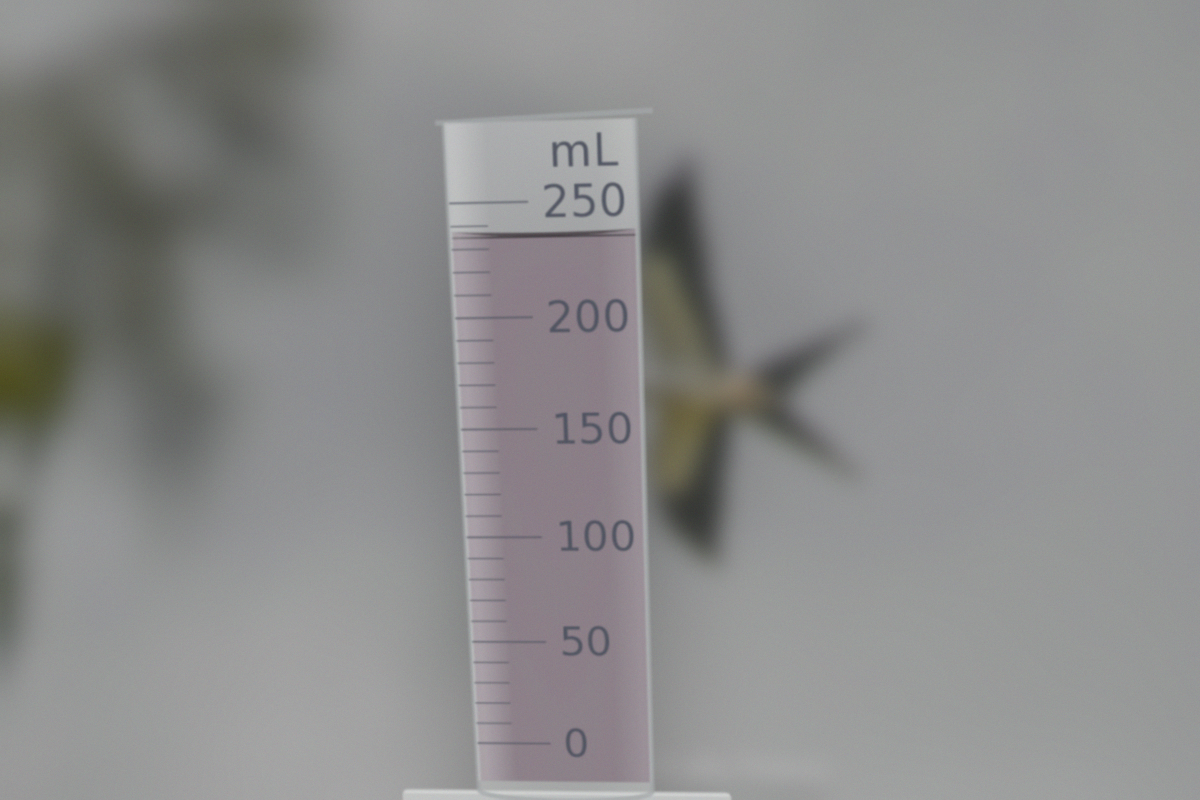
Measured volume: 235 mL
